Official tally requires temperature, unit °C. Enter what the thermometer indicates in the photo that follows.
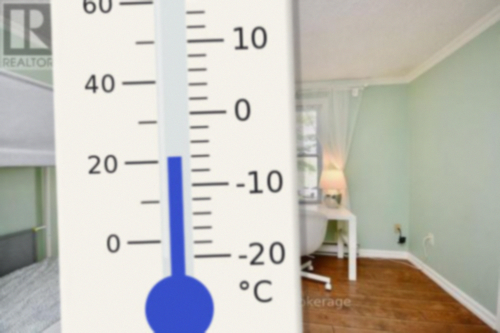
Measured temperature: -6 °C
